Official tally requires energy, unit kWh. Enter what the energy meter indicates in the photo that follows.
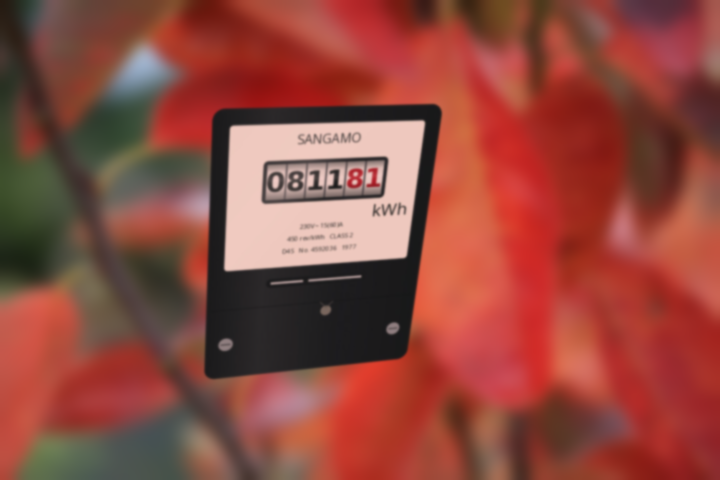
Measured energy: 811.81 kWh
